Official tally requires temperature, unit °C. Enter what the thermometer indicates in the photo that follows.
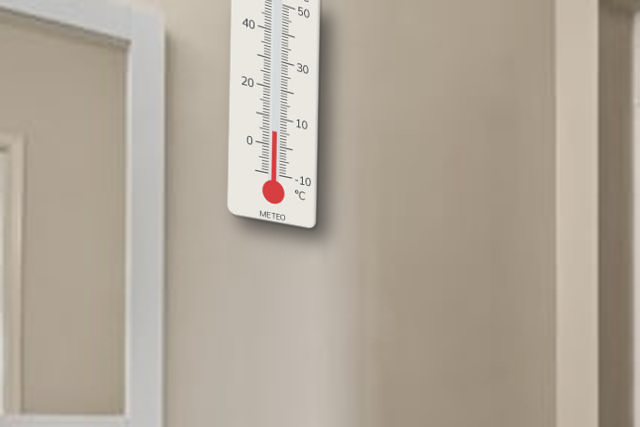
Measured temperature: 5 °C
